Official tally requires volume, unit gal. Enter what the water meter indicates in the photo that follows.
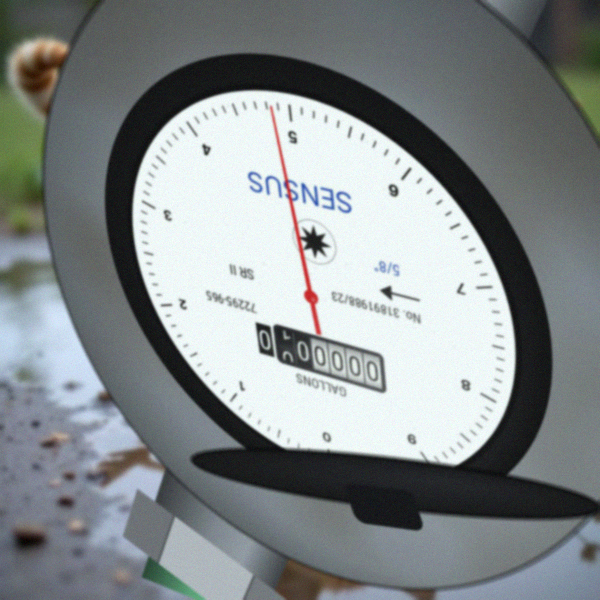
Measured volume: 4.8 gal
